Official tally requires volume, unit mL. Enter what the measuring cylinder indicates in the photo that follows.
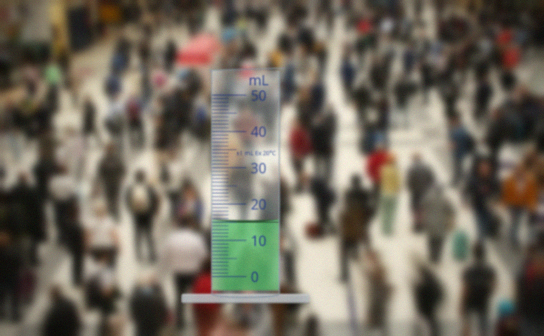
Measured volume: 15 mL
